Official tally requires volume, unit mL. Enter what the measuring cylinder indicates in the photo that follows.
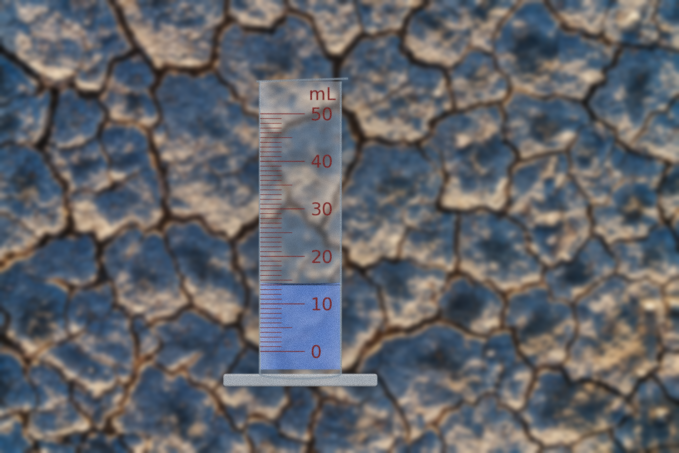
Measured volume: 14 mL
